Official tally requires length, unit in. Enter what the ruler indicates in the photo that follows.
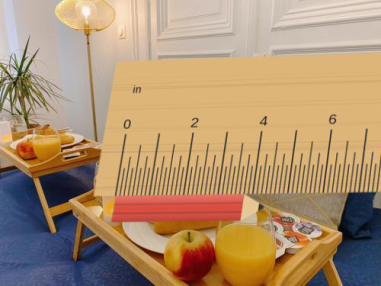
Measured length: 4.375 in
